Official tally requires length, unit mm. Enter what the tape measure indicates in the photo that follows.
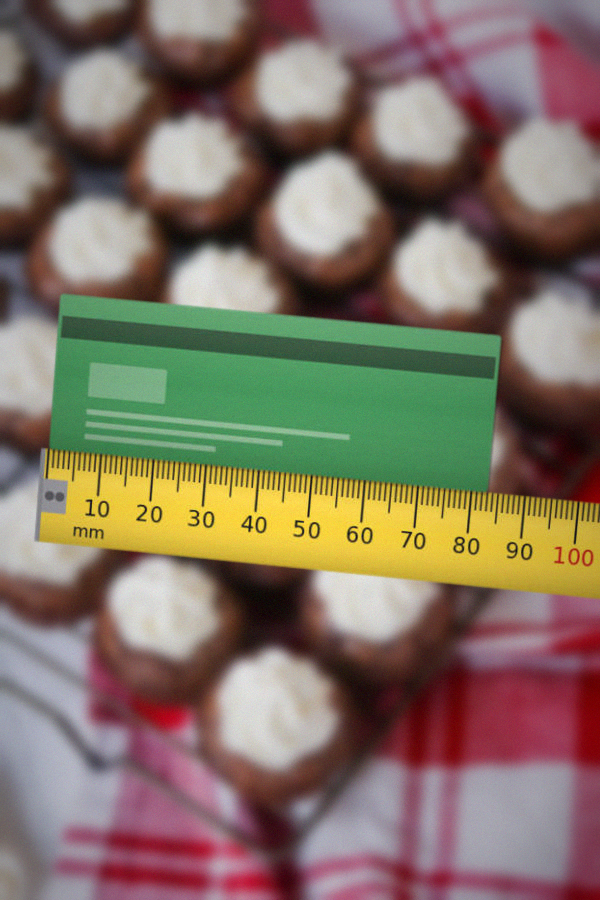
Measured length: 83 mm
